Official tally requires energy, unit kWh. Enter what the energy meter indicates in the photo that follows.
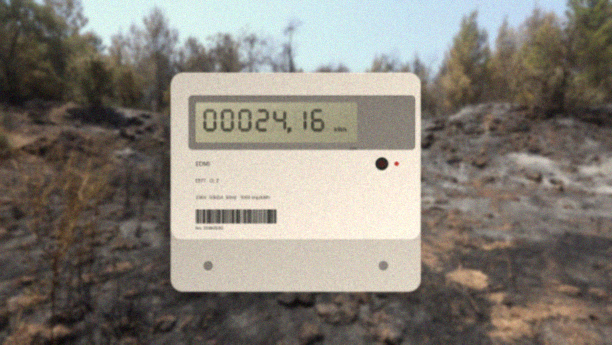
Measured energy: 24.16 kWh
